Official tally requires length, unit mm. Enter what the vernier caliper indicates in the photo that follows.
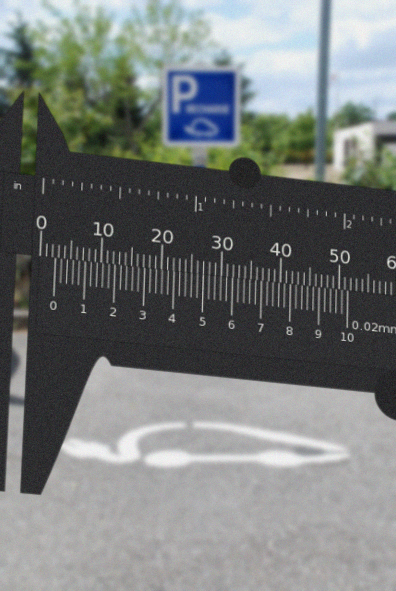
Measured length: 2.5 mm
